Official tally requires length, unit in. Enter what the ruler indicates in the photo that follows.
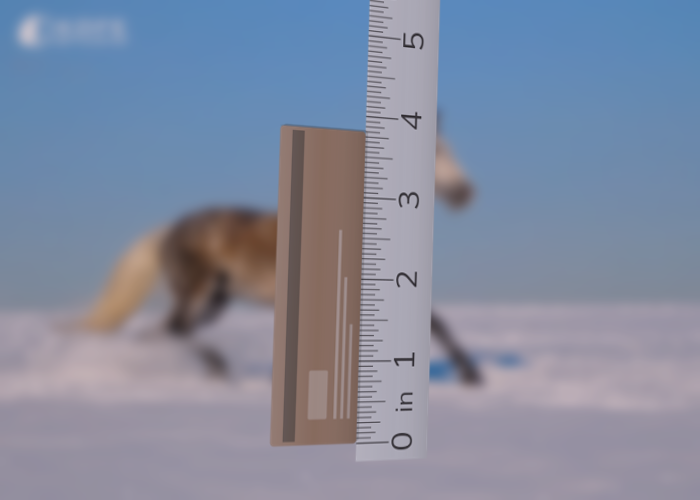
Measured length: 3.8125 in
